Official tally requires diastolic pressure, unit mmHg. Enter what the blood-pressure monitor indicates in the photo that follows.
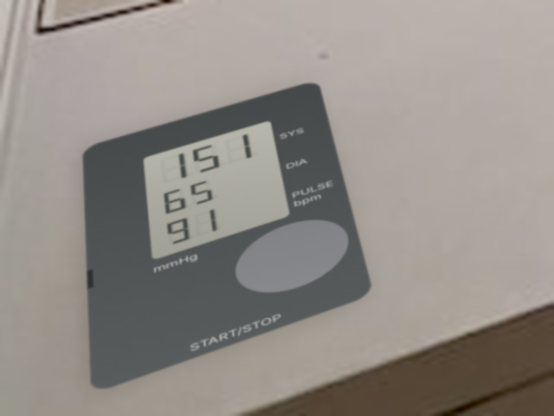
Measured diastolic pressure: 65 mmHg
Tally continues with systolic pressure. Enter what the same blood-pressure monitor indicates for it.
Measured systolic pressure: 151 mmHg
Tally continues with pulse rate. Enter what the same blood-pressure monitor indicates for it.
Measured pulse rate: 91 bpm
